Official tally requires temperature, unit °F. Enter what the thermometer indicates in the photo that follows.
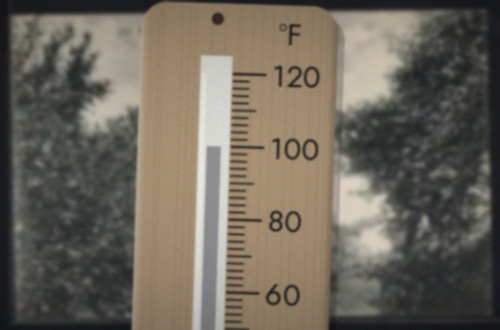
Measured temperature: 100 °F
